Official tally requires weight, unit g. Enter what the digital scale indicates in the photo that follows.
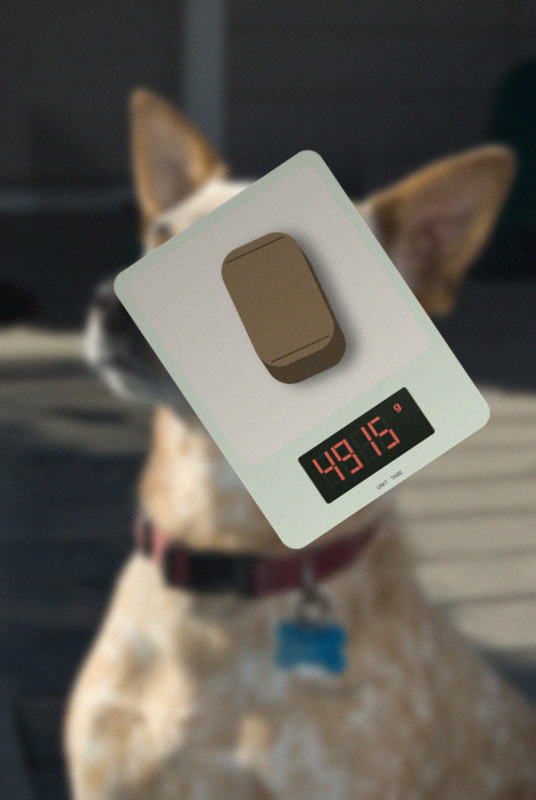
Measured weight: 4915 g
